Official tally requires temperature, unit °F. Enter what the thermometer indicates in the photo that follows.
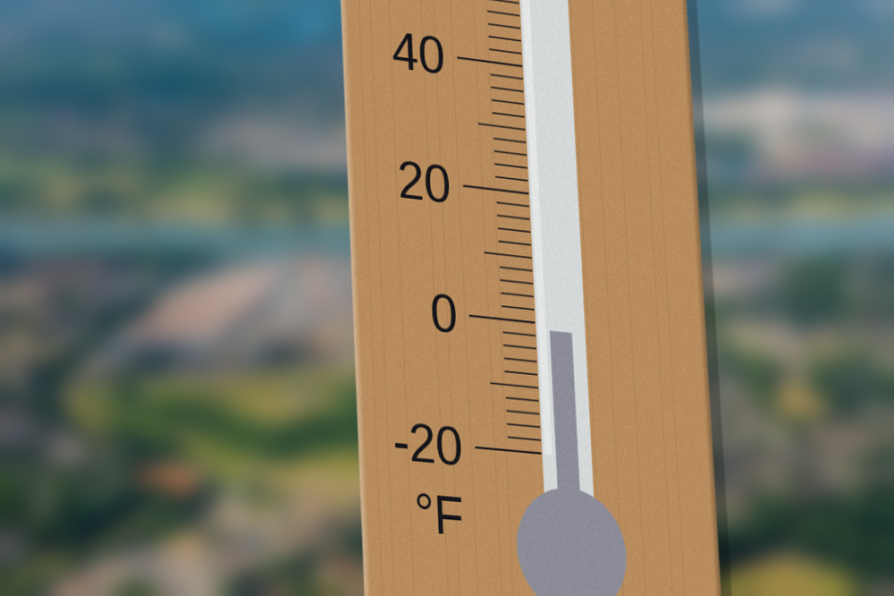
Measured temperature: -1 °F
